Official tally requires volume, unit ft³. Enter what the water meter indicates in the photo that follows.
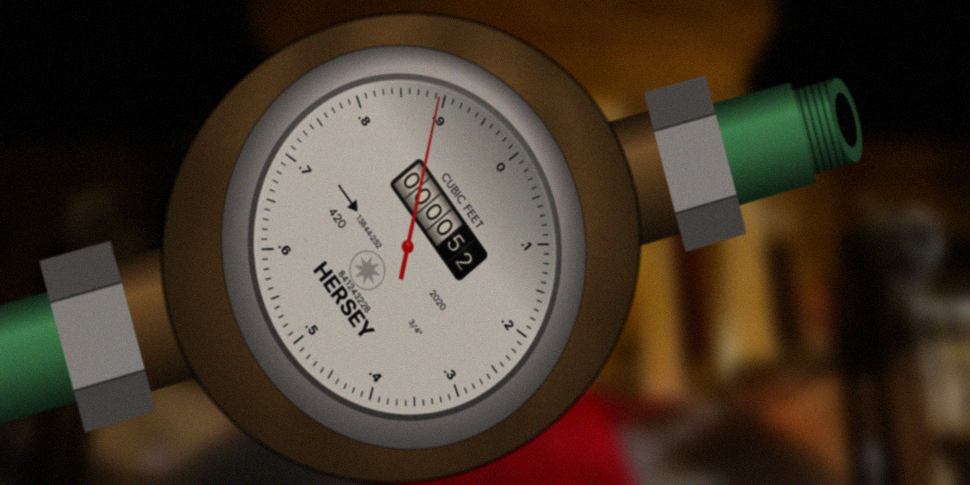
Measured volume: 51.89 ft³
